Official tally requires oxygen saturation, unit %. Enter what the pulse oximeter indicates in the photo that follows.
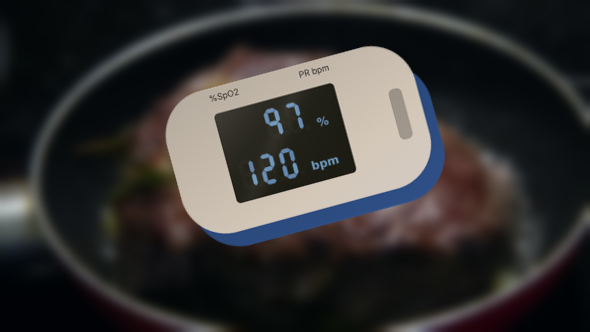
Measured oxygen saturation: 97 %
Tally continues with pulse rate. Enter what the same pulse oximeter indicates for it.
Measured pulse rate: 120 bpm
